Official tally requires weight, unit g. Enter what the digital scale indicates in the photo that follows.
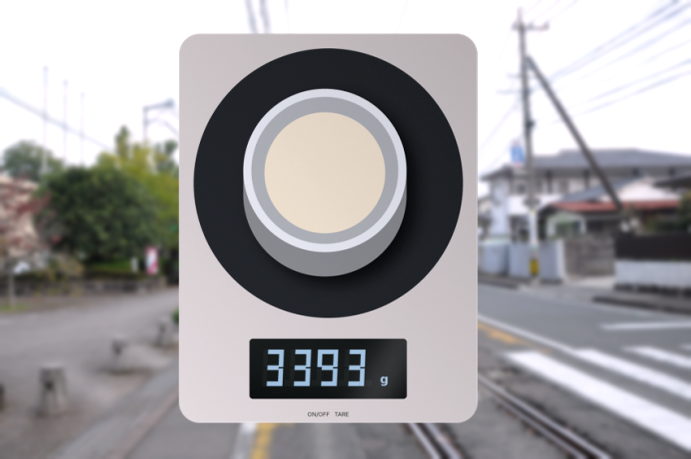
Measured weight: 3393 g
